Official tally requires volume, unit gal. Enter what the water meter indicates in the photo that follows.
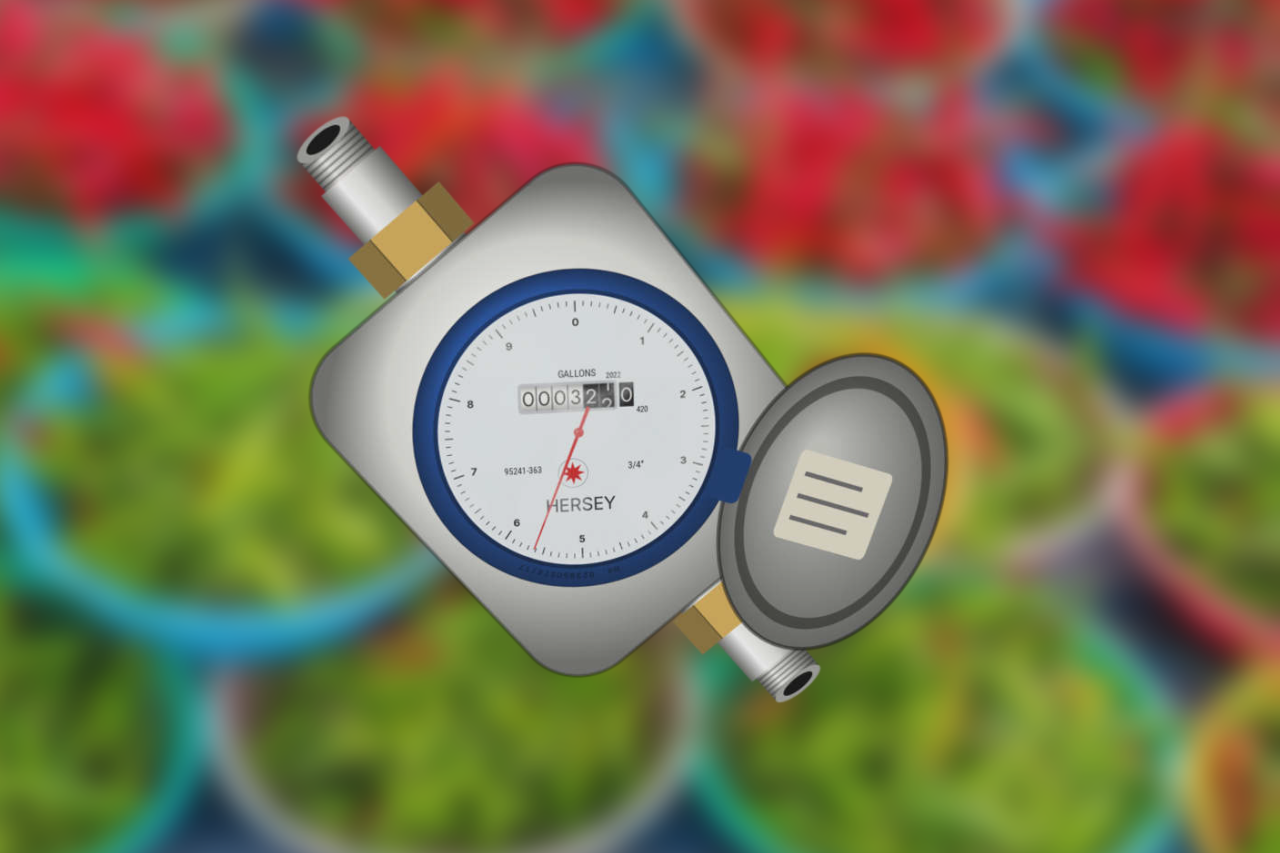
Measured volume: 3215.6 gal
